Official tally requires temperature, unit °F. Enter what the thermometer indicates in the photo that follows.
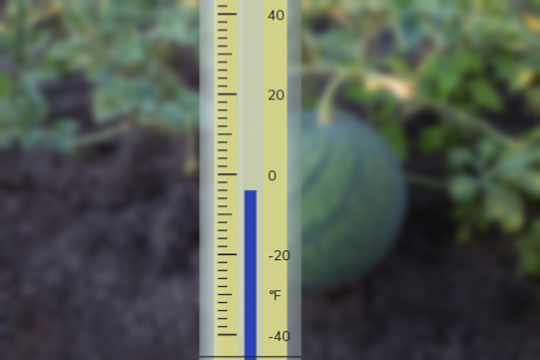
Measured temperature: -4 °F
